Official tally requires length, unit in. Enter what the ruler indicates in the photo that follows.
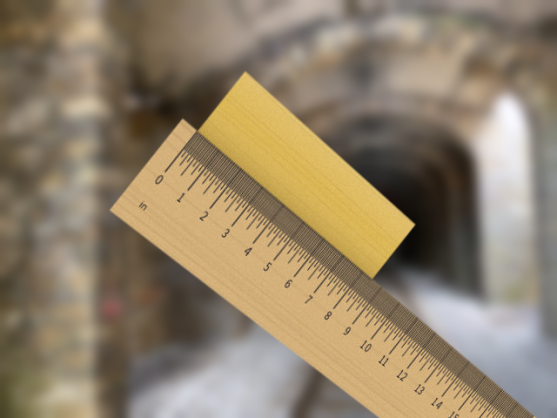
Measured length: 8.5 in
